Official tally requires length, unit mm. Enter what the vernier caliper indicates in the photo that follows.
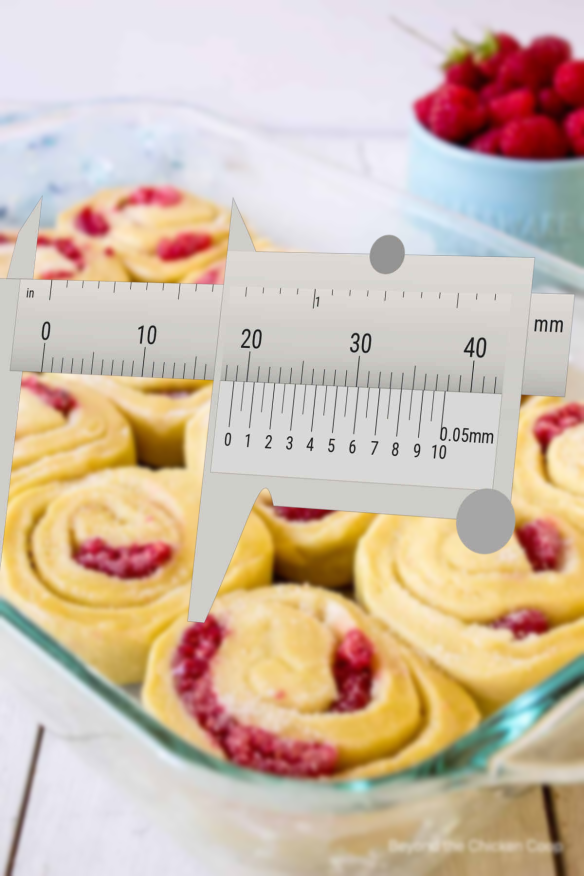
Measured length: 18.8 mm
